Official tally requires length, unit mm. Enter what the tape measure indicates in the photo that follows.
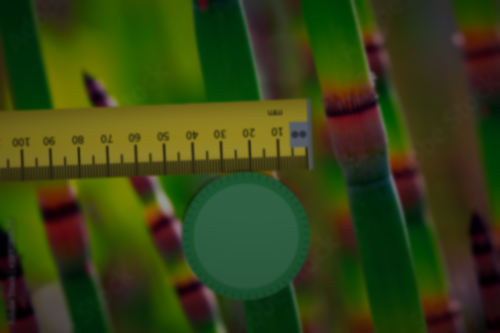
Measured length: 45 mm
